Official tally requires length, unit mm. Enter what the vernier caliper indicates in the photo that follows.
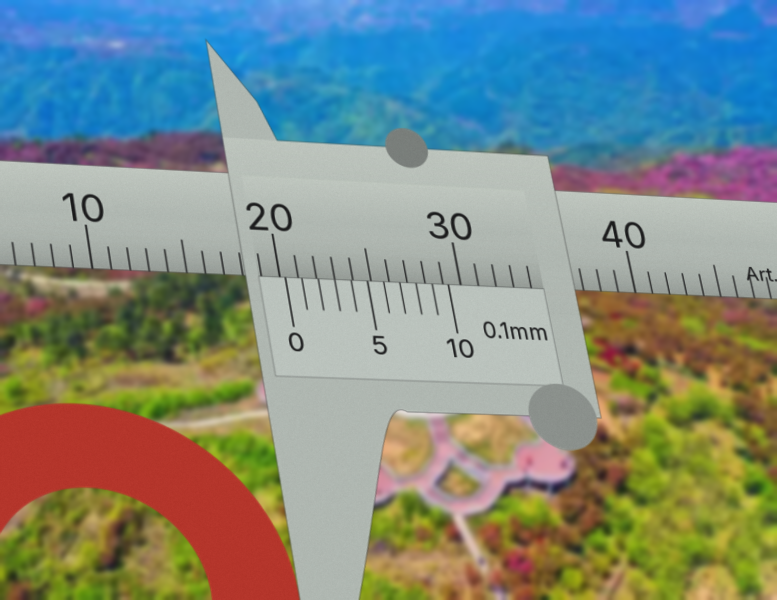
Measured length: 20.3 mm
